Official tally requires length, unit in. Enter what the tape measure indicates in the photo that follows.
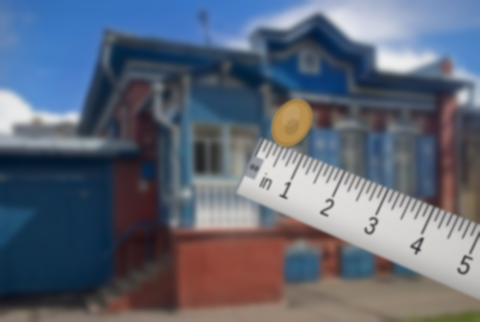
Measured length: 0.875 in
